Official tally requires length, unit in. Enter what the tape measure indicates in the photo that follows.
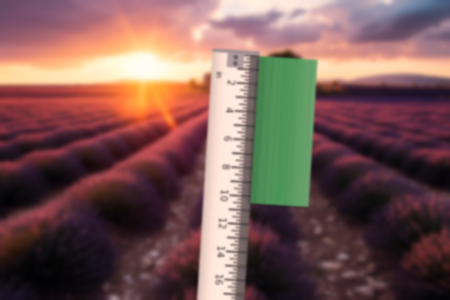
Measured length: 10.5 in
